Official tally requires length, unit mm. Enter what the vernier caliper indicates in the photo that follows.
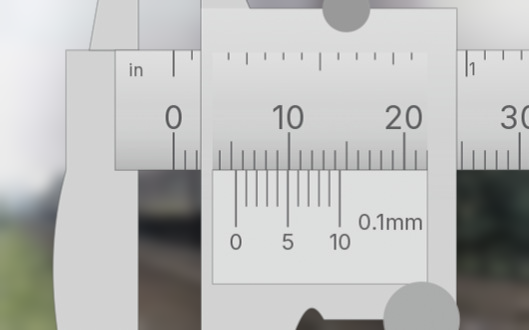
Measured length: 5.4 mm
